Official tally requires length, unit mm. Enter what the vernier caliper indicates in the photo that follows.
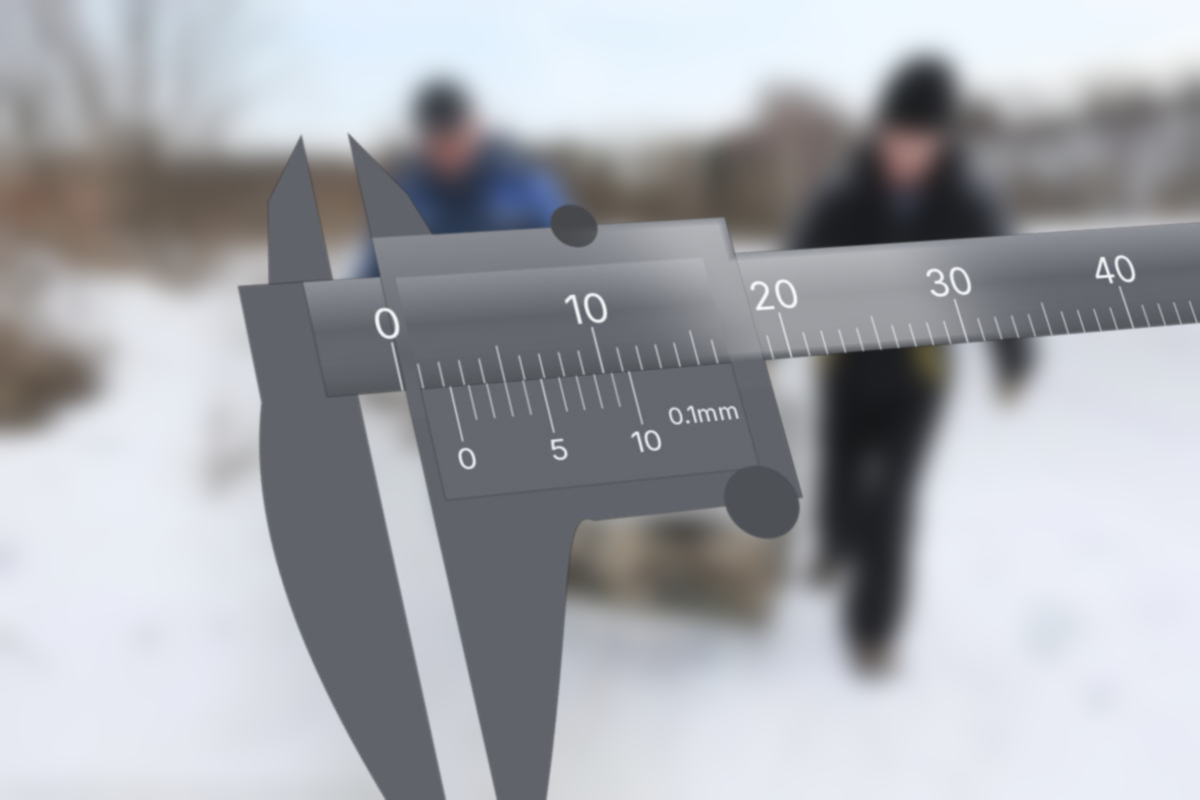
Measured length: 2.3 mm
